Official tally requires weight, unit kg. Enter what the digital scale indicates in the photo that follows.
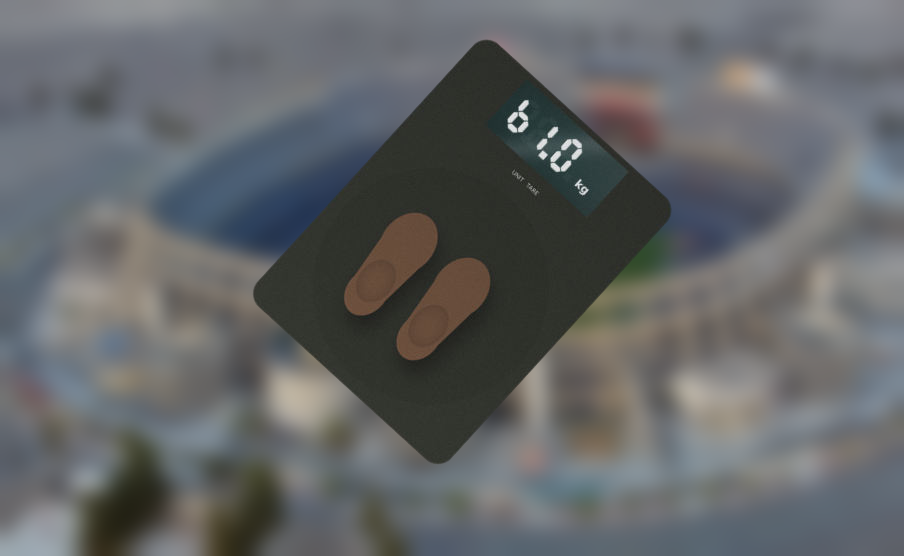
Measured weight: 61.0 kg
